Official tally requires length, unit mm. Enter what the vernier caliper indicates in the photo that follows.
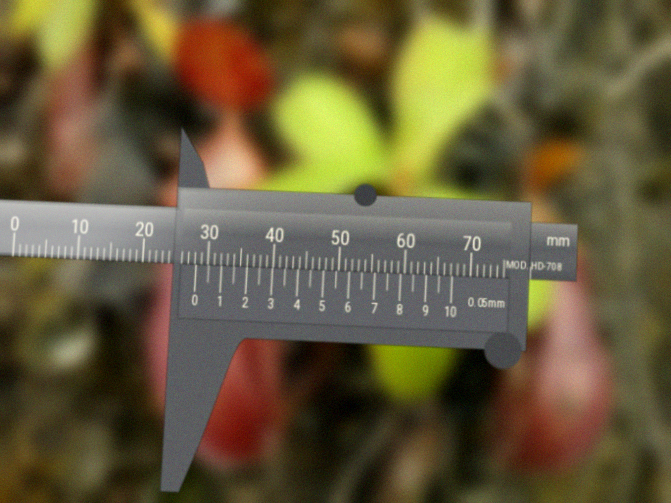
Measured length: 28.2 mm
